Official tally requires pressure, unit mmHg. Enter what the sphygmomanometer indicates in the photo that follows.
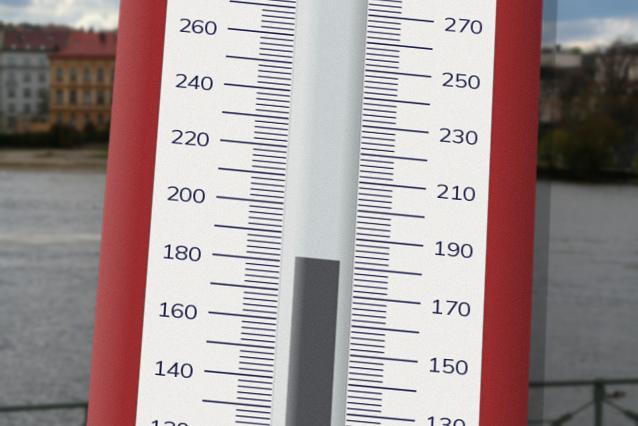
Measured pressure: 182 mmHg
